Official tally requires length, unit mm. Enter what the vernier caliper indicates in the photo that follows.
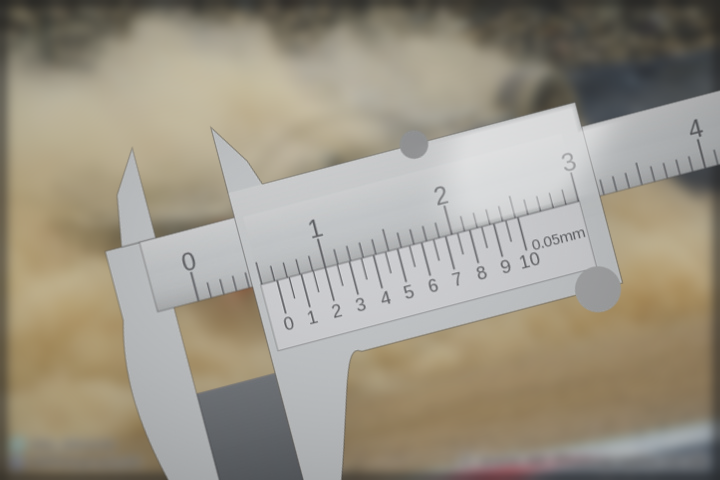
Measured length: 6.2 mm
